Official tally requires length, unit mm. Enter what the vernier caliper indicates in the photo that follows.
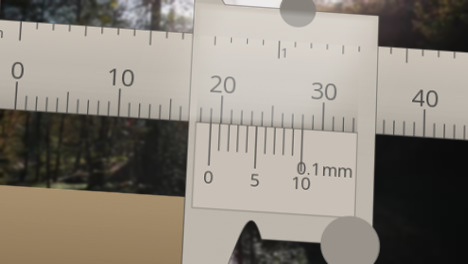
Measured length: 19.0 mm
